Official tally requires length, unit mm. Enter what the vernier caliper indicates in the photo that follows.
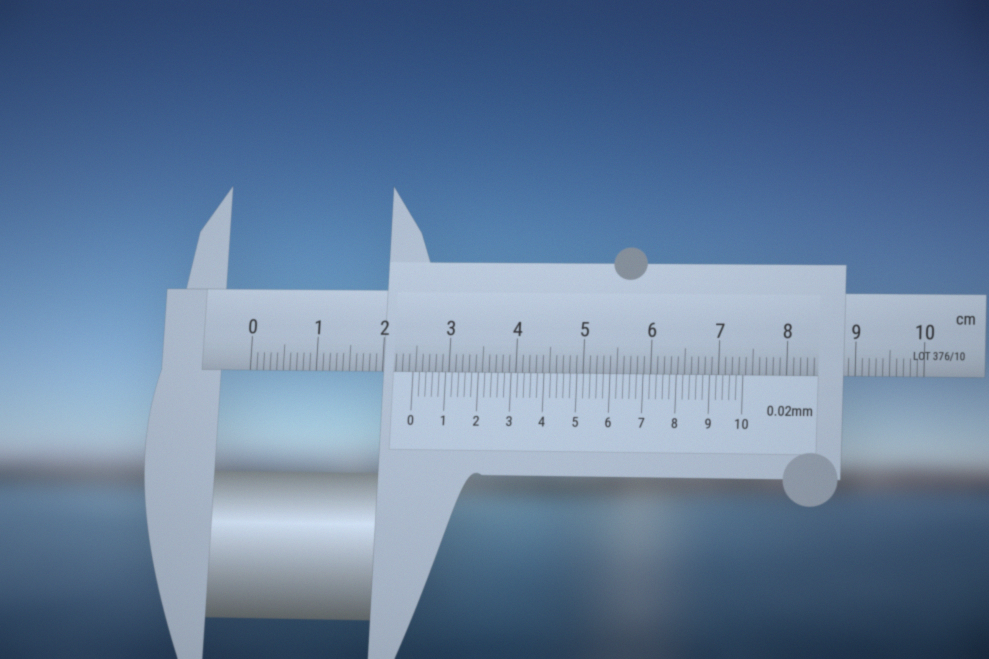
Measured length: 24.6 mm
